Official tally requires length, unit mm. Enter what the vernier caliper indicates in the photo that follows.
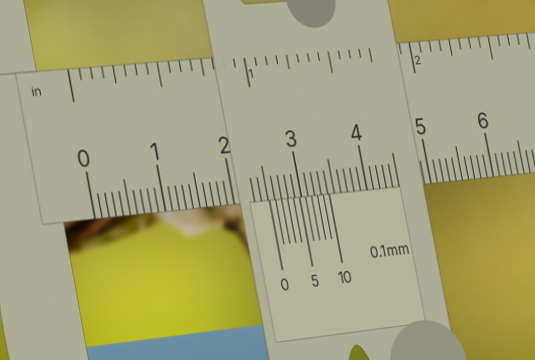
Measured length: 25.2 mm
